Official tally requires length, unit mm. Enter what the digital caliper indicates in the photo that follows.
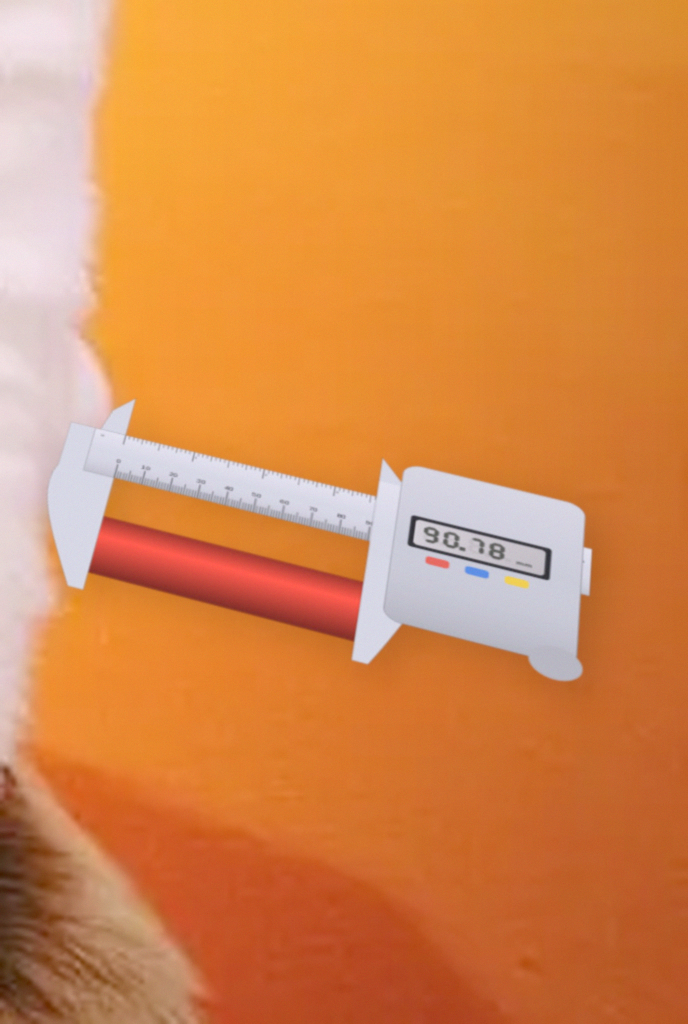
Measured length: 90.78 mm
